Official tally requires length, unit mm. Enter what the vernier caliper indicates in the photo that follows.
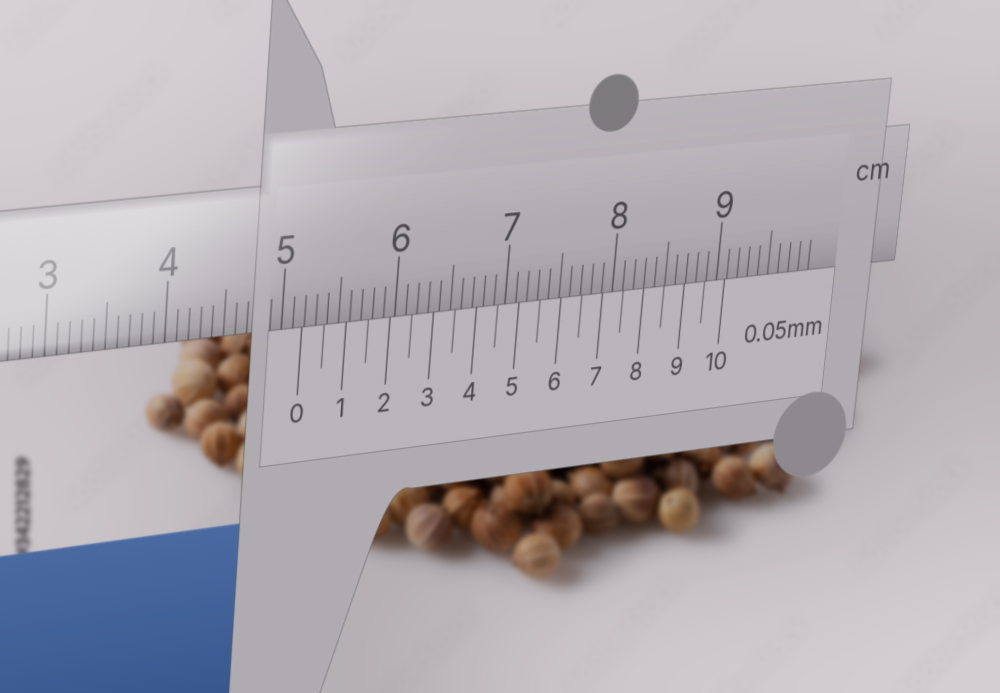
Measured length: 51.8 mm
